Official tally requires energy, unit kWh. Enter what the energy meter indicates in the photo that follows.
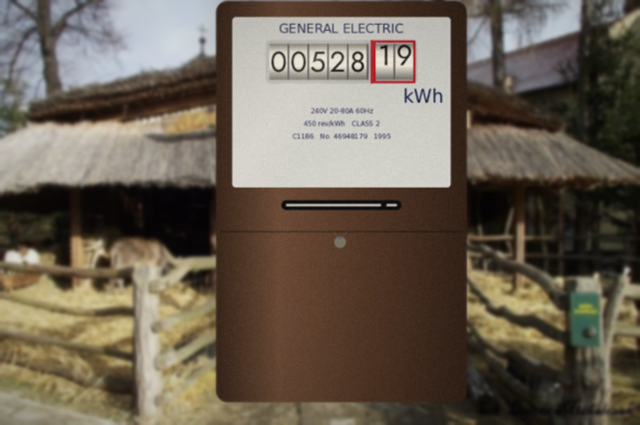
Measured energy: 528.19 kWh
